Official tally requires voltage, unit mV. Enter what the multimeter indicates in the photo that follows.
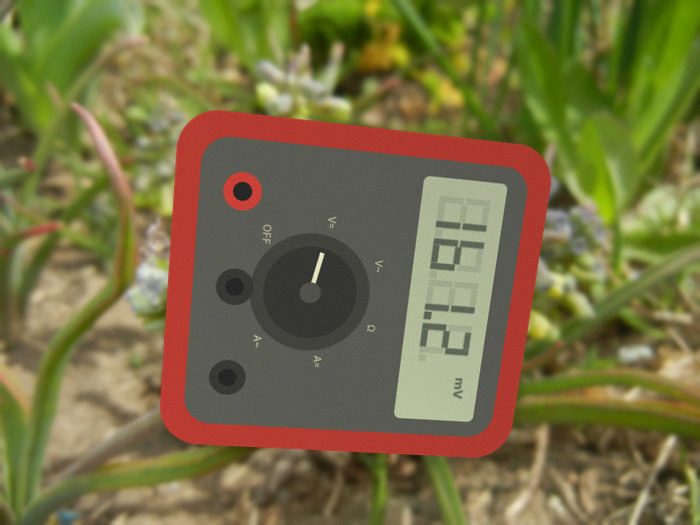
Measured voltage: 161.2 mV
